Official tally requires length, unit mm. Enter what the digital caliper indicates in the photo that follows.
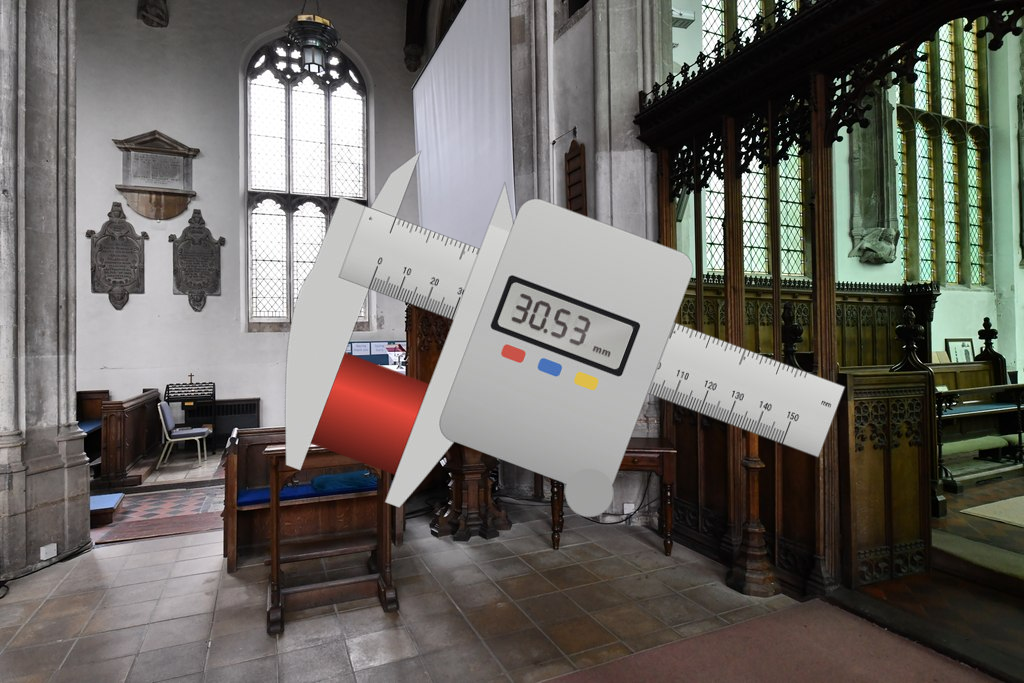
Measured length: 30.53 mm
